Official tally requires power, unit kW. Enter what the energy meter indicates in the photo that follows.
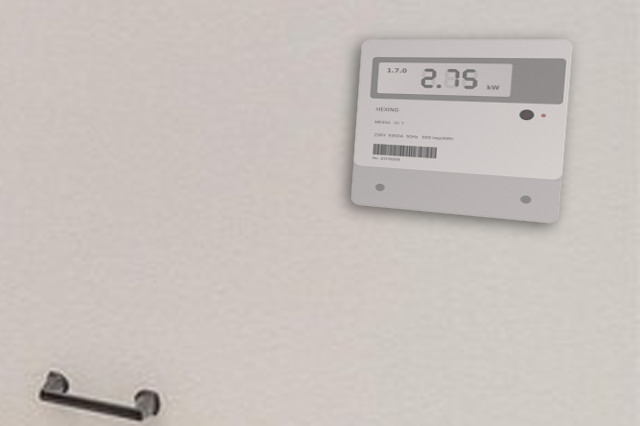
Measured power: 2.75 kW
